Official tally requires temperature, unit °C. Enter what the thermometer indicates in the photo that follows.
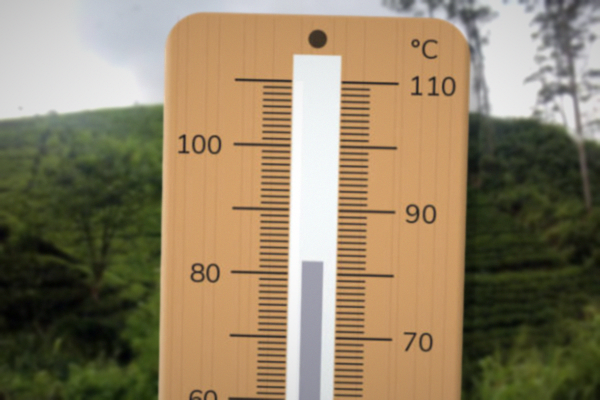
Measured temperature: 82 °C
